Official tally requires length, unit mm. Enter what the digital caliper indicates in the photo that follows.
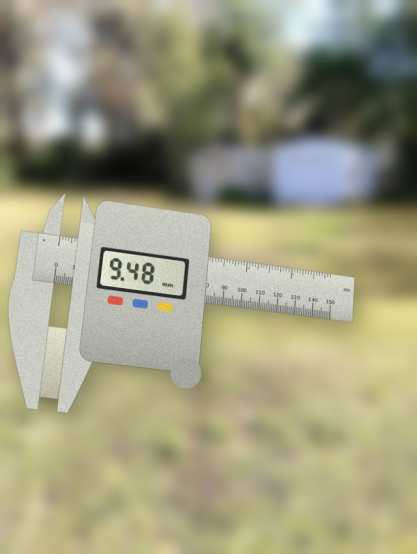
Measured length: 9.48 mm
